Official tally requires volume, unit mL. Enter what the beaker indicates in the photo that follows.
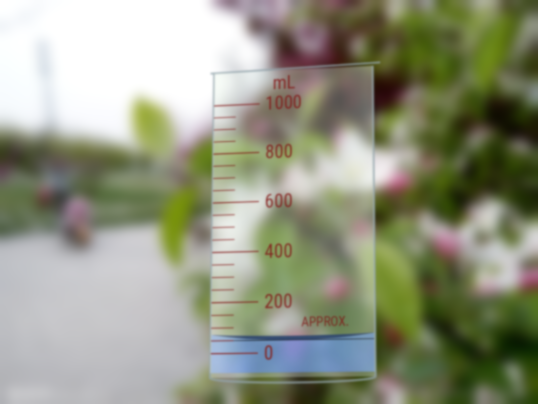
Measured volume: 50 mL
